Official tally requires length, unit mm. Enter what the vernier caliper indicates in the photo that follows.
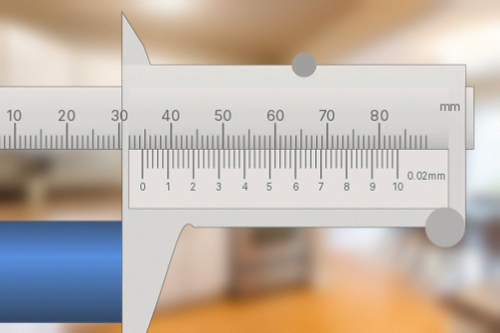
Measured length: 34.5 mm
